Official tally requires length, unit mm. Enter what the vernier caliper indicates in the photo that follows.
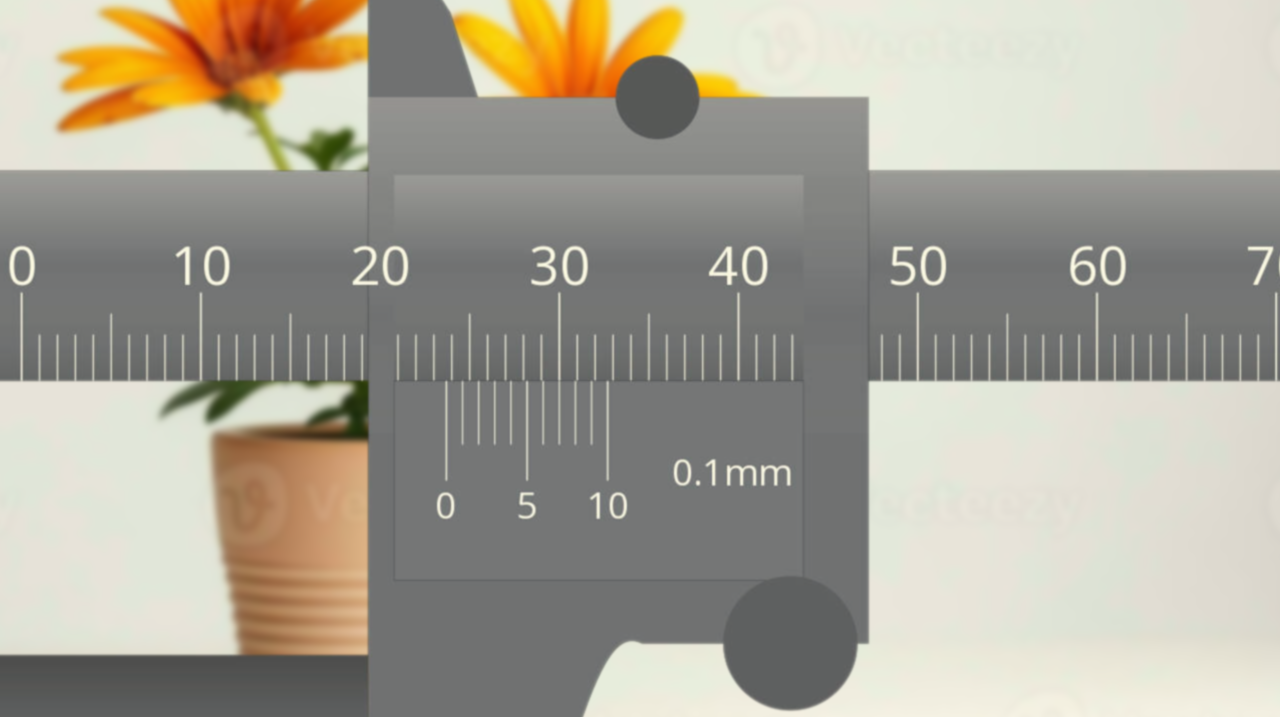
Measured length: 23.7 mm
